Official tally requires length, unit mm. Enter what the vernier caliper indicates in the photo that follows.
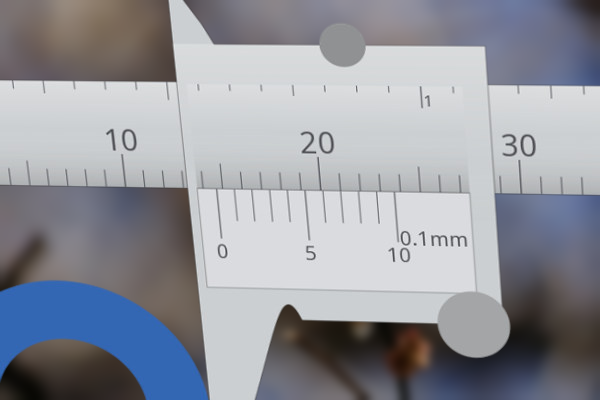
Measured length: 14.7 mm
